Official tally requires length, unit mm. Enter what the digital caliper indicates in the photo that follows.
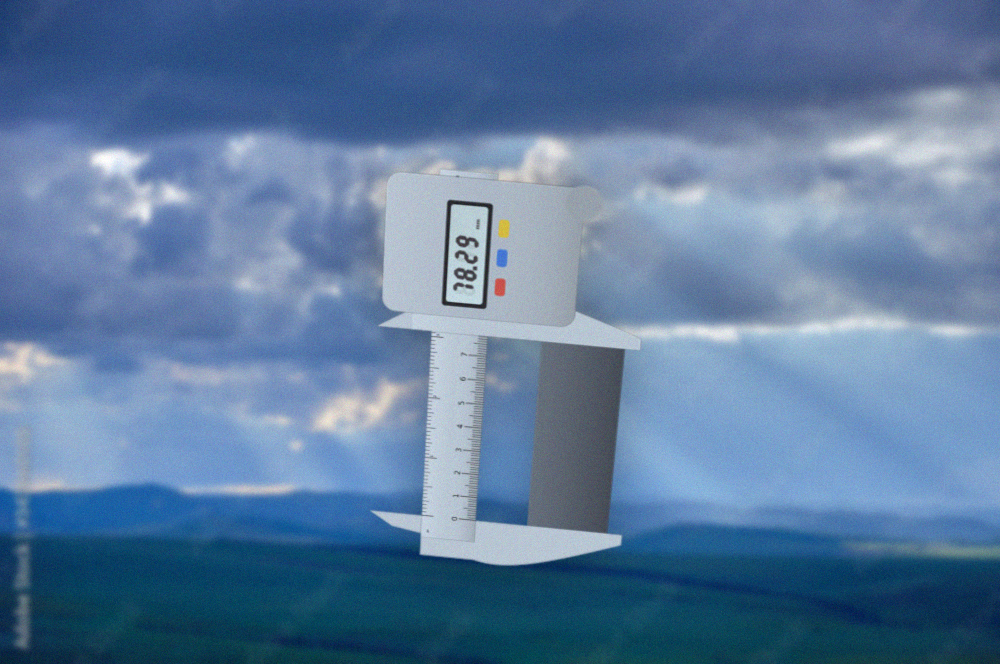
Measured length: 78.29 mm
